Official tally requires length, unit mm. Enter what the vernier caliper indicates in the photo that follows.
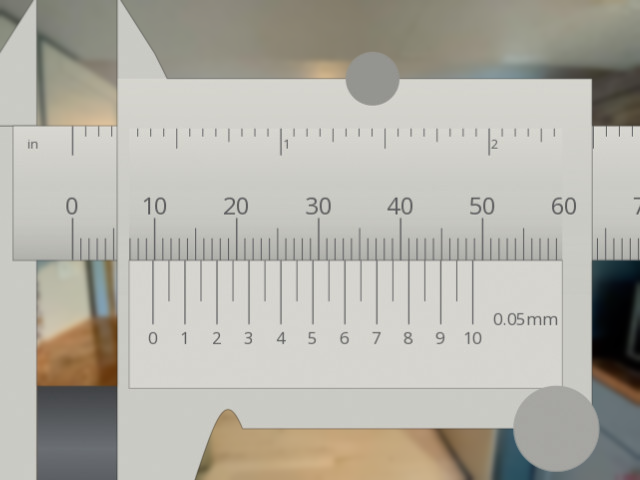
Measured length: 9.8 mm
